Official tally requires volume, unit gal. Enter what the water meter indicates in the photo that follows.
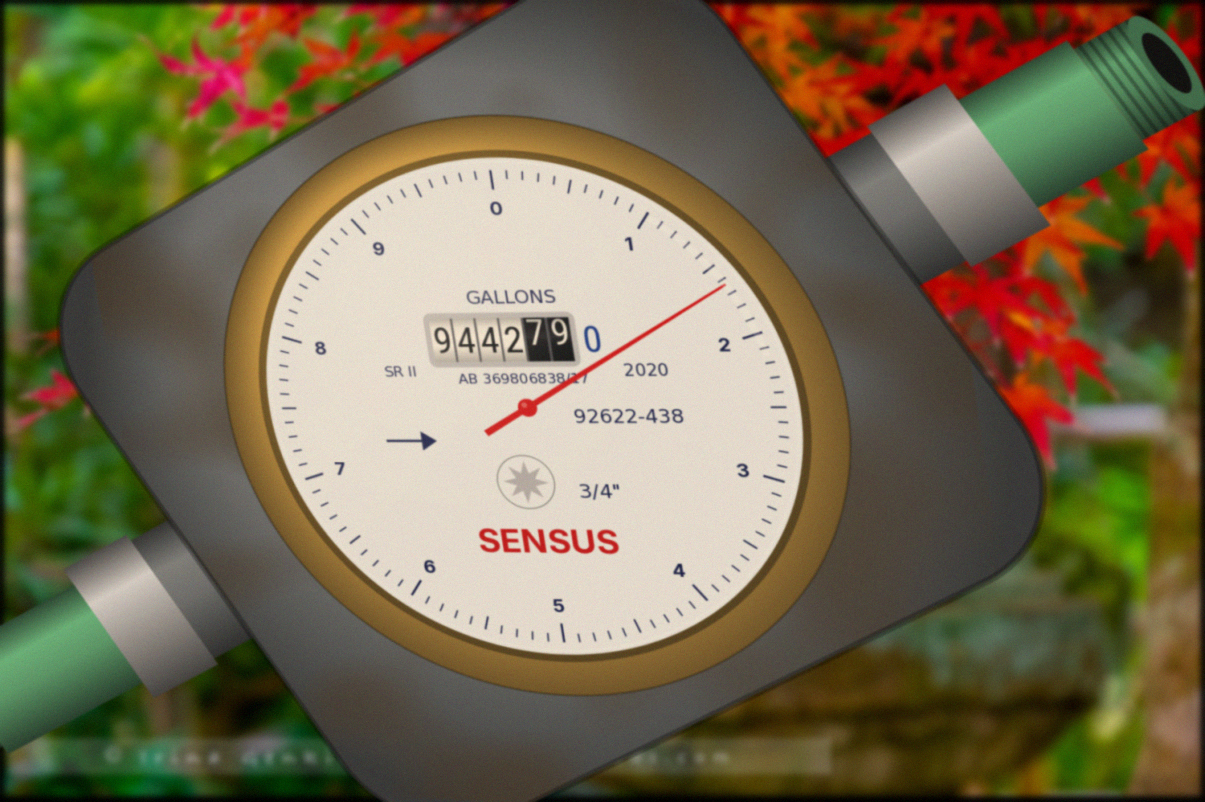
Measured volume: 9442791.6 gal
